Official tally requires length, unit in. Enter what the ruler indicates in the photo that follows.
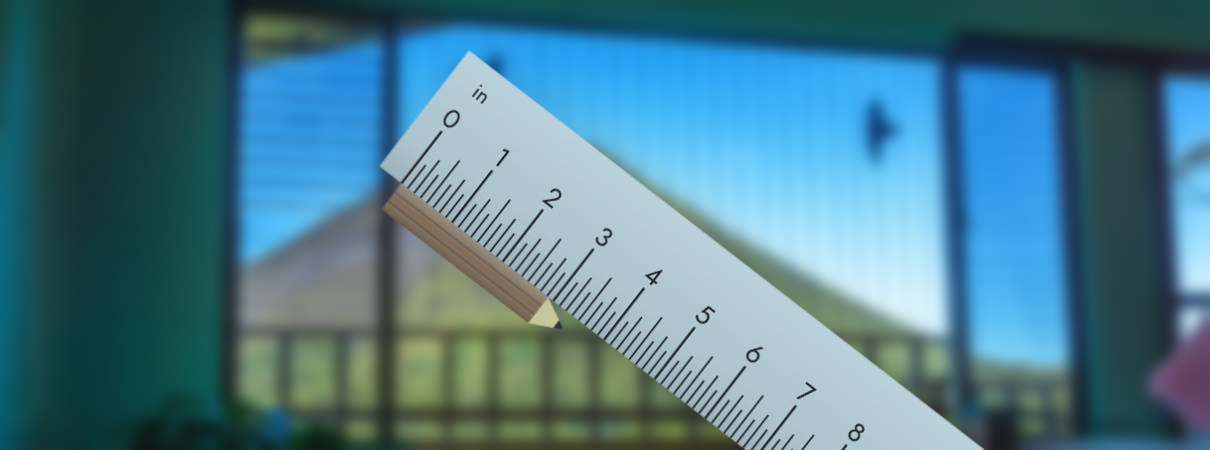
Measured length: 3.375 in
